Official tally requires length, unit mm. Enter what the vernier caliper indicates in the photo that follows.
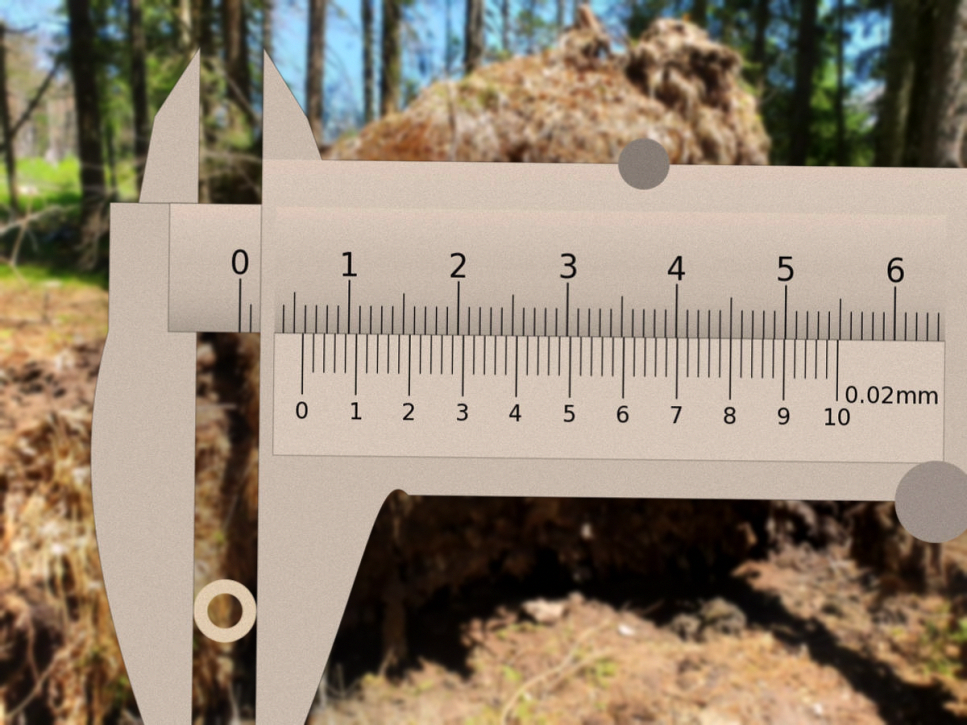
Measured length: 5.8 mm
